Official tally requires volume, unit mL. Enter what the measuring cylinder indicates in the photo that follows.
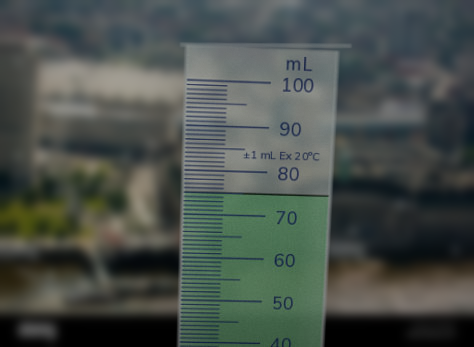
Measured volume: 75 mL
